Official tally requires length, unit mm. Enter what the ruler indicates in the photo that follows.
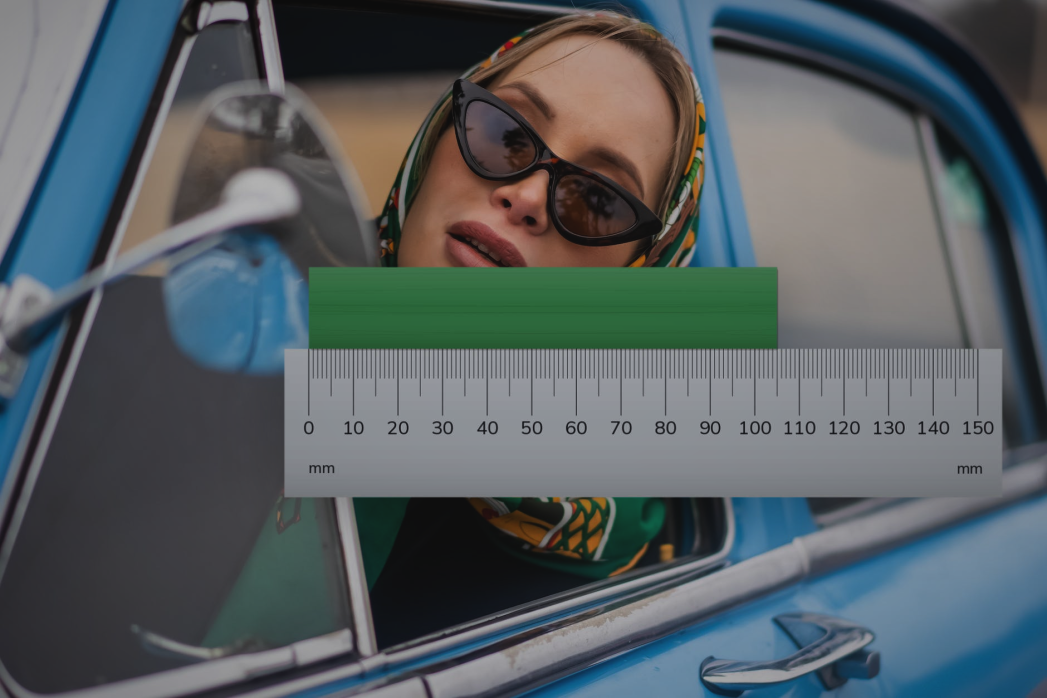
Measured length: 105 mm
